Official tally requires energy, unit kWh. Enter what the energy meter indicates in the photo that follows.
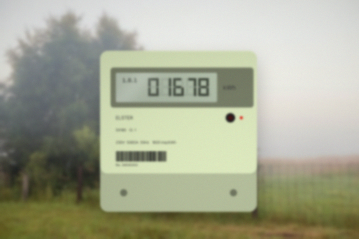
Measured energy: 1678 kWh
